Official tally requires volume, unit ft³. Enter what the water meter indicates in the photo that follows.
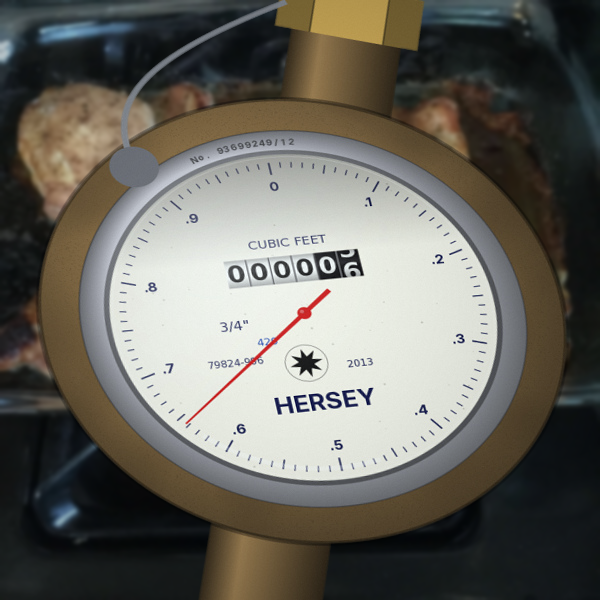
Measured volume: 5.64 ft³
